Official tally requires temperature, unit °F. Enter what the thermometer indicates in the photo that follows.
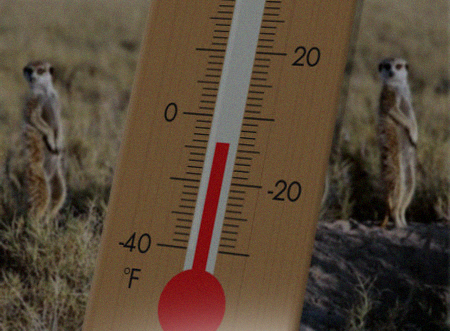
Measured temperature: -8 °F
